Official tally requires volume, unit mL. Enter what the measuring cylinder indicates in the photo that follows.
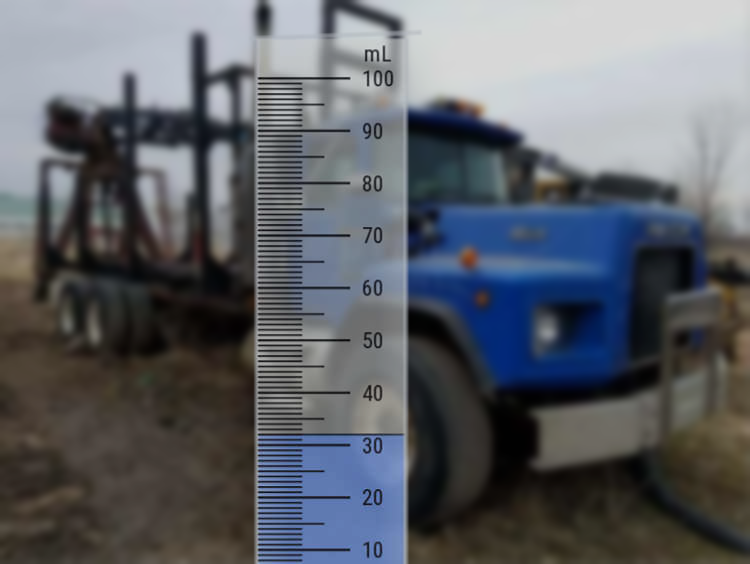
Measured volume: 32 mL
